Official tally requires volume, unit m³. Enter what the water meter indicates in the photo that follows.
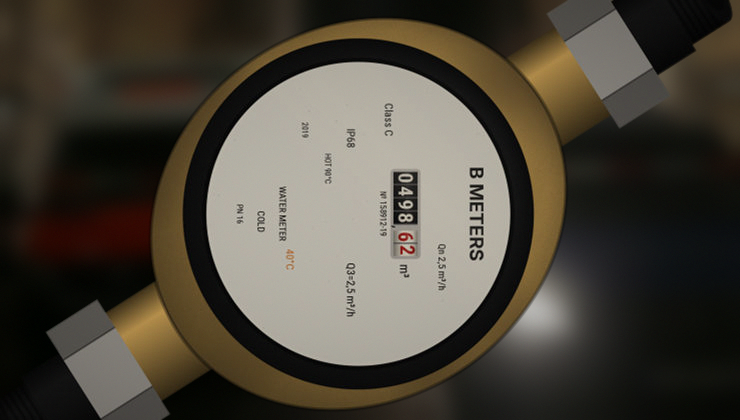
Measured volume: 498.62 m³
